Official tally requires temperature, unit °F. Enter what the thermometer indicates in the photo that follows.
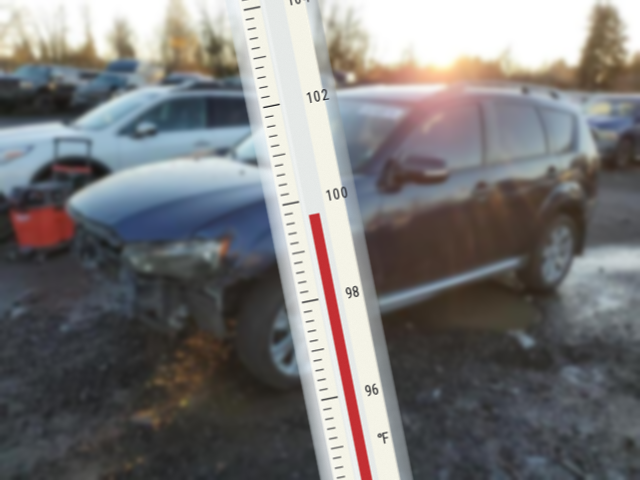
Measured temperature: 99.7 °F
